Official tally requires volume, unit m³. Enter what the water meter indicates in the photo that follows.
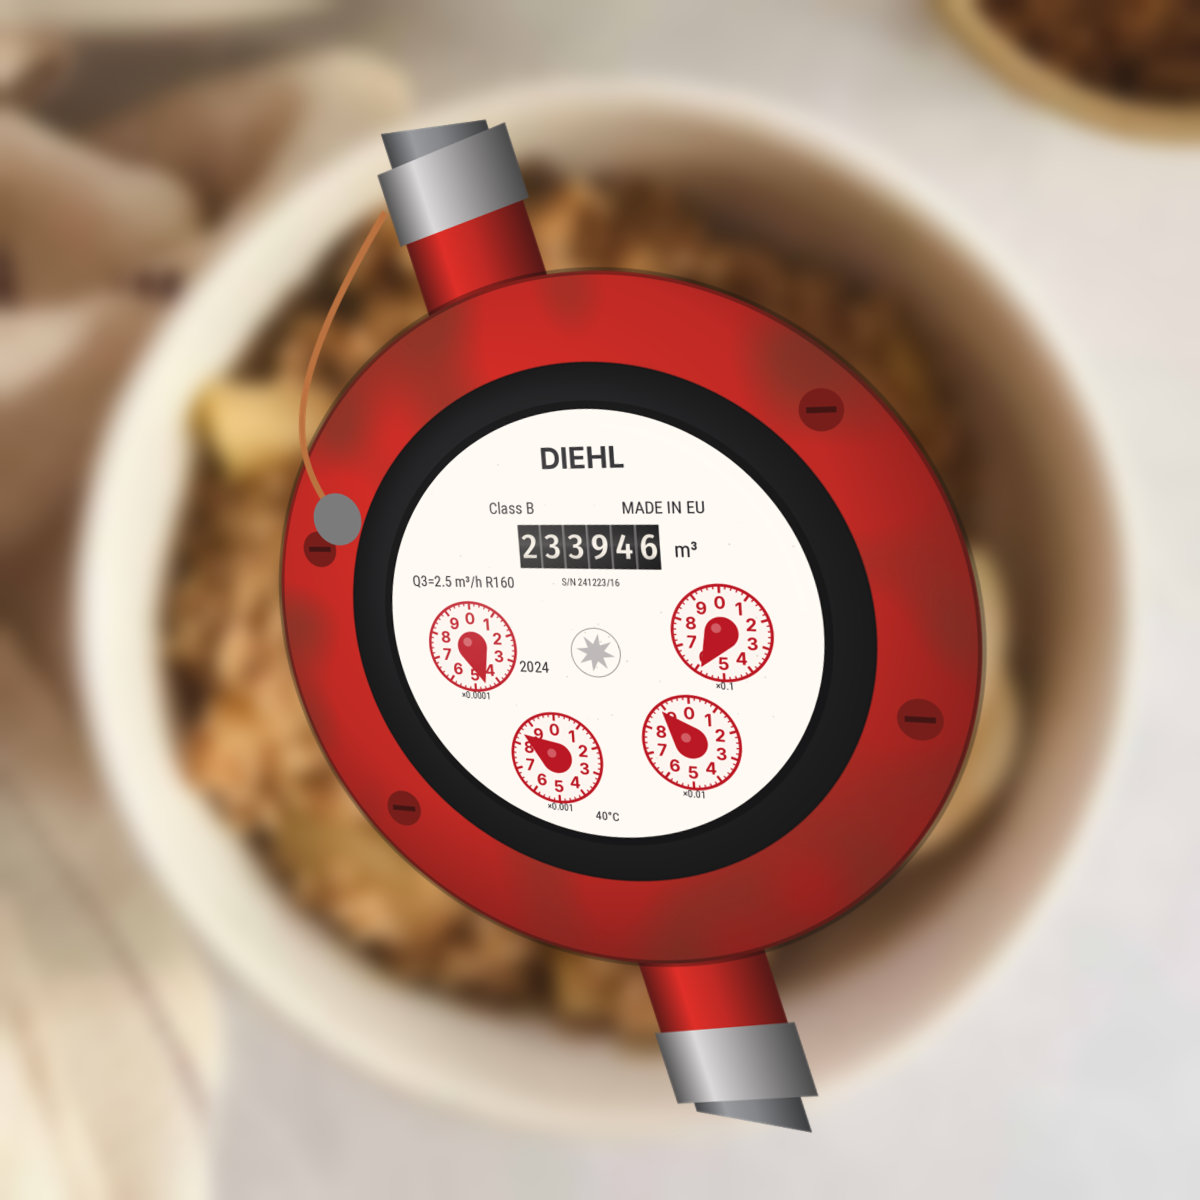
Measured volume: 233946.5884 m³
